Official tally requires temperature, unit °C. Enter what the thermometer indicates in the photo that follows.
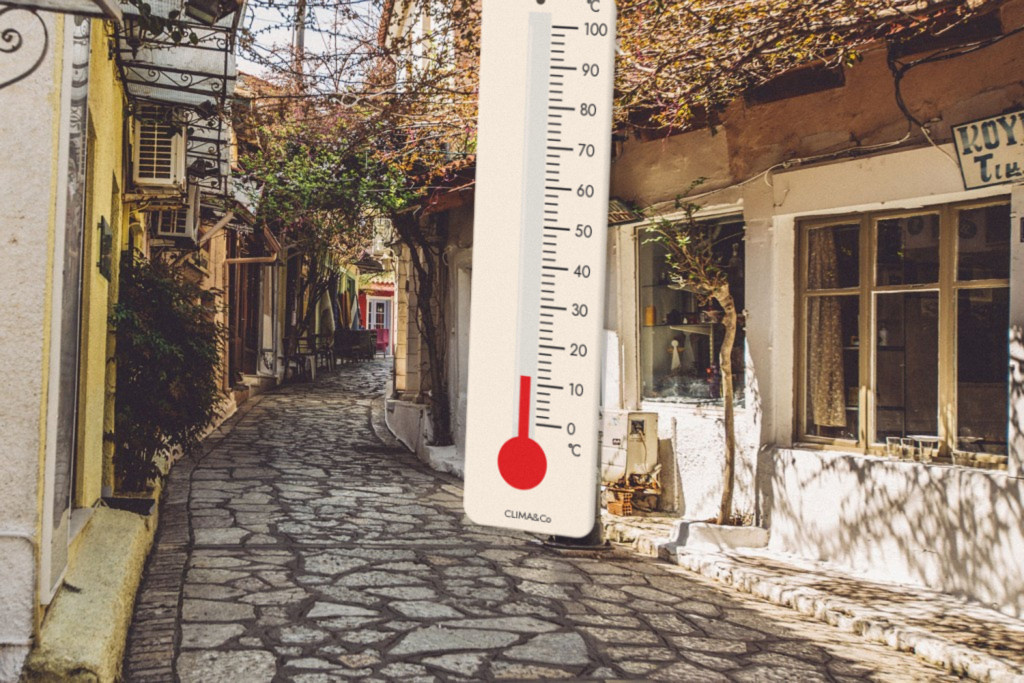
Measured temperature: 12 °C
